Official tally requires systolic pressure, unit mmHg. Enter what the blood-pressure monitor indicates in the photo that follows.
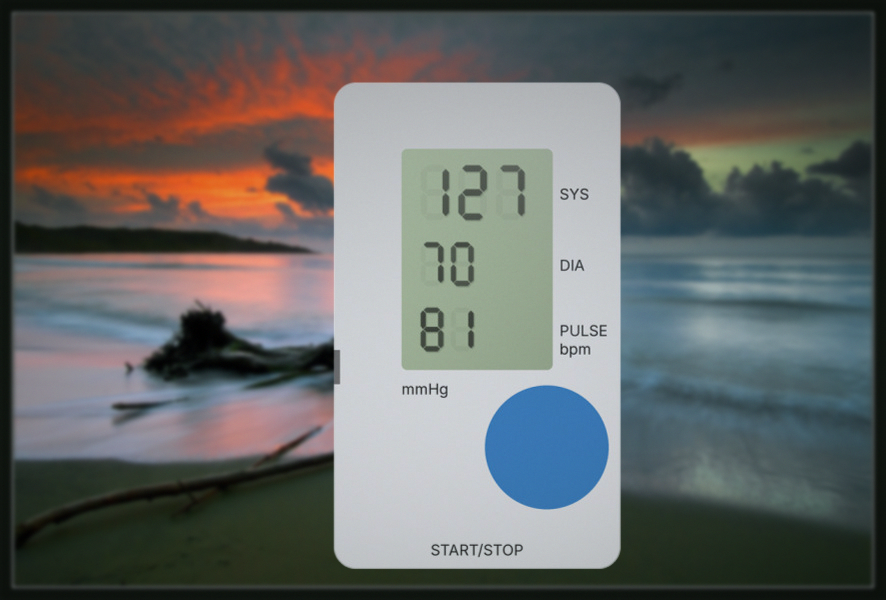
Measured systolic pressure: 127 mmHg
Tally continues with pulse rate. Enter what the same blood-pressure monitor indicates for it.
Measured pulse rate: 81 bpm
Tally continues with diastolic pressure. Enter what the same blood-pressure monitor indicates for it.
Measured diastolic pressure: 70 mmHg
